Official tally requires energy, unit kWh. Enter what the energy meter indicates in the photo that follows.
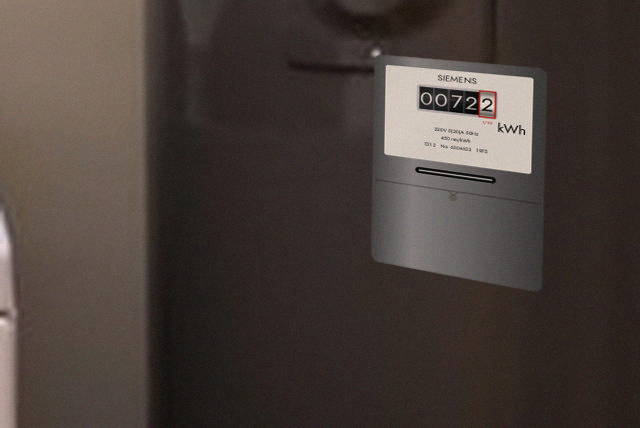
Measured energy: 72.2 kWh
